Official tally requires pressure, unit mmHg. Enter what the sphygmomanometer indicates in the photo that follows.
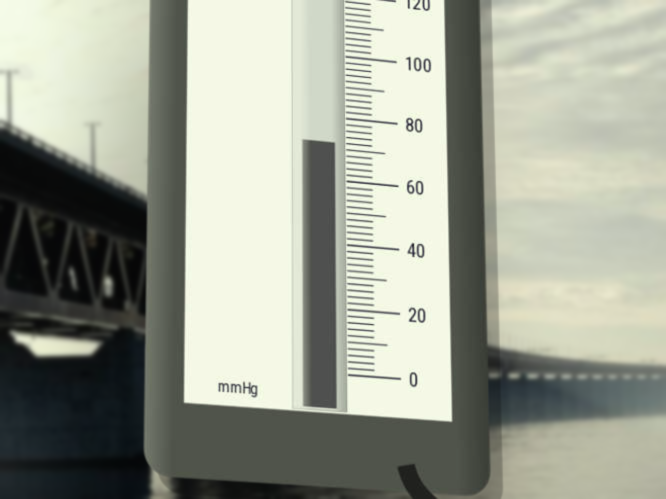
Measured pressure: 72 mmHg
